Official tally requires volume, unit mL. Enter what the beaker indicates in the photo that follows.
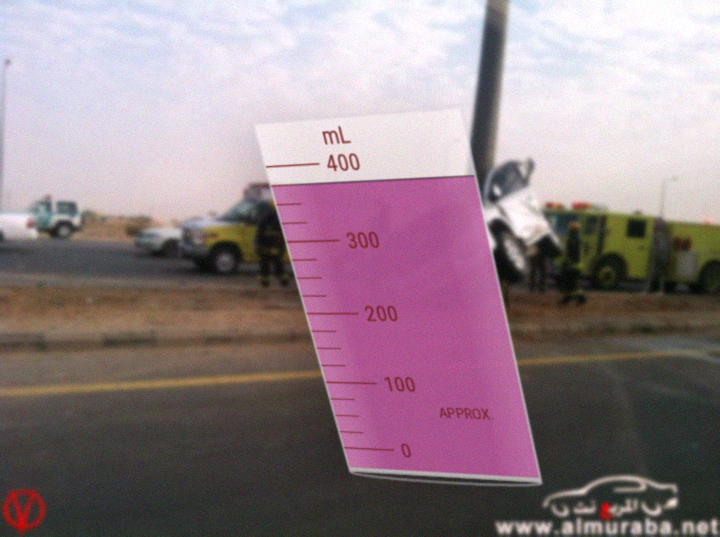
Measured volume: 375 mL
